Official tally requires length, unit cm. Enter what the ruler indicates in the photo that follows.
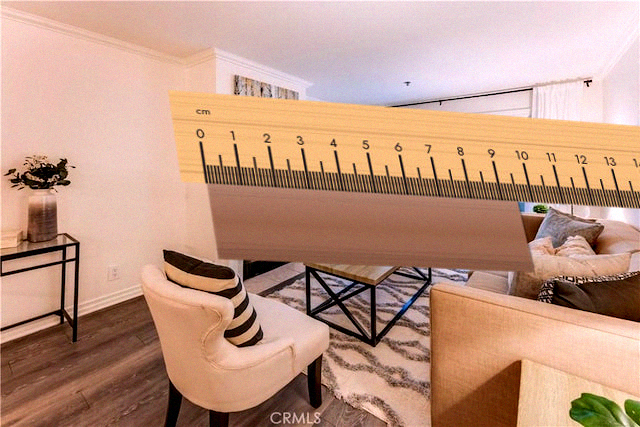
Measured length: 9.5 cm
